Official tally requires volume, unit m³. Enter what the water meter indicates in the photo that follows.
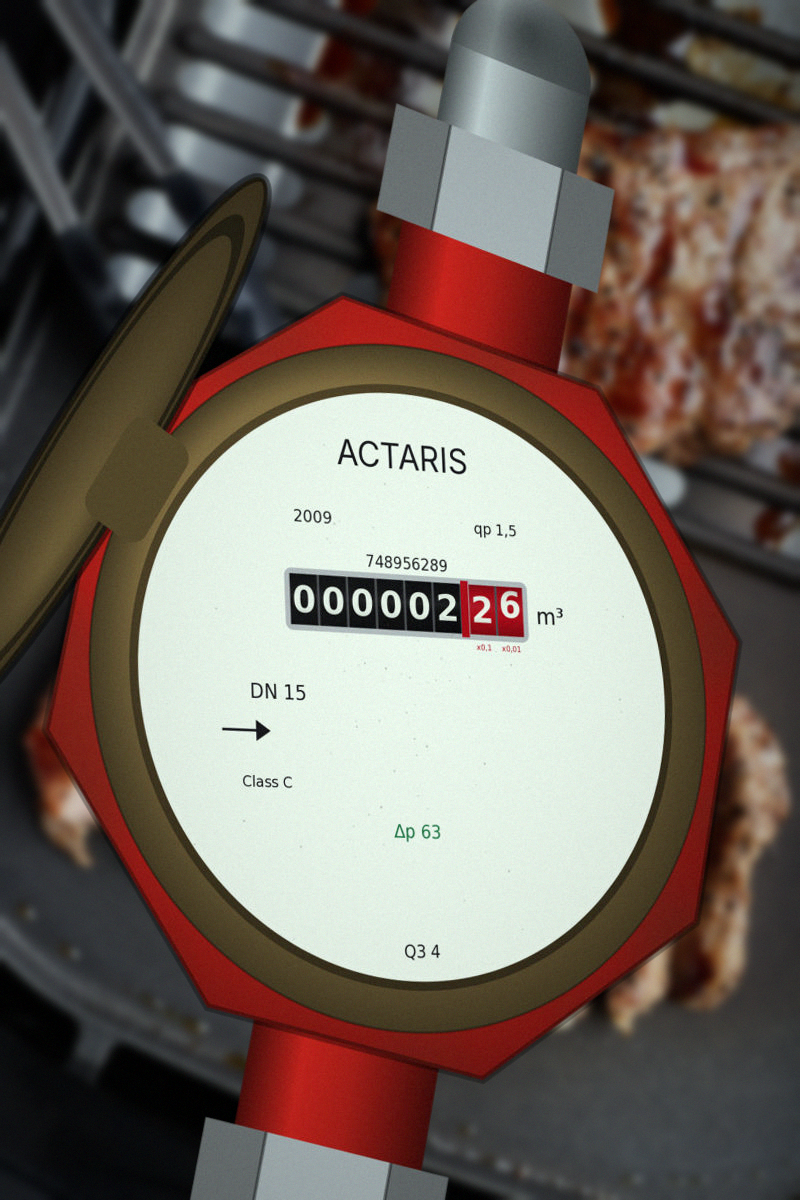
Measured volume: 2.26 m³
